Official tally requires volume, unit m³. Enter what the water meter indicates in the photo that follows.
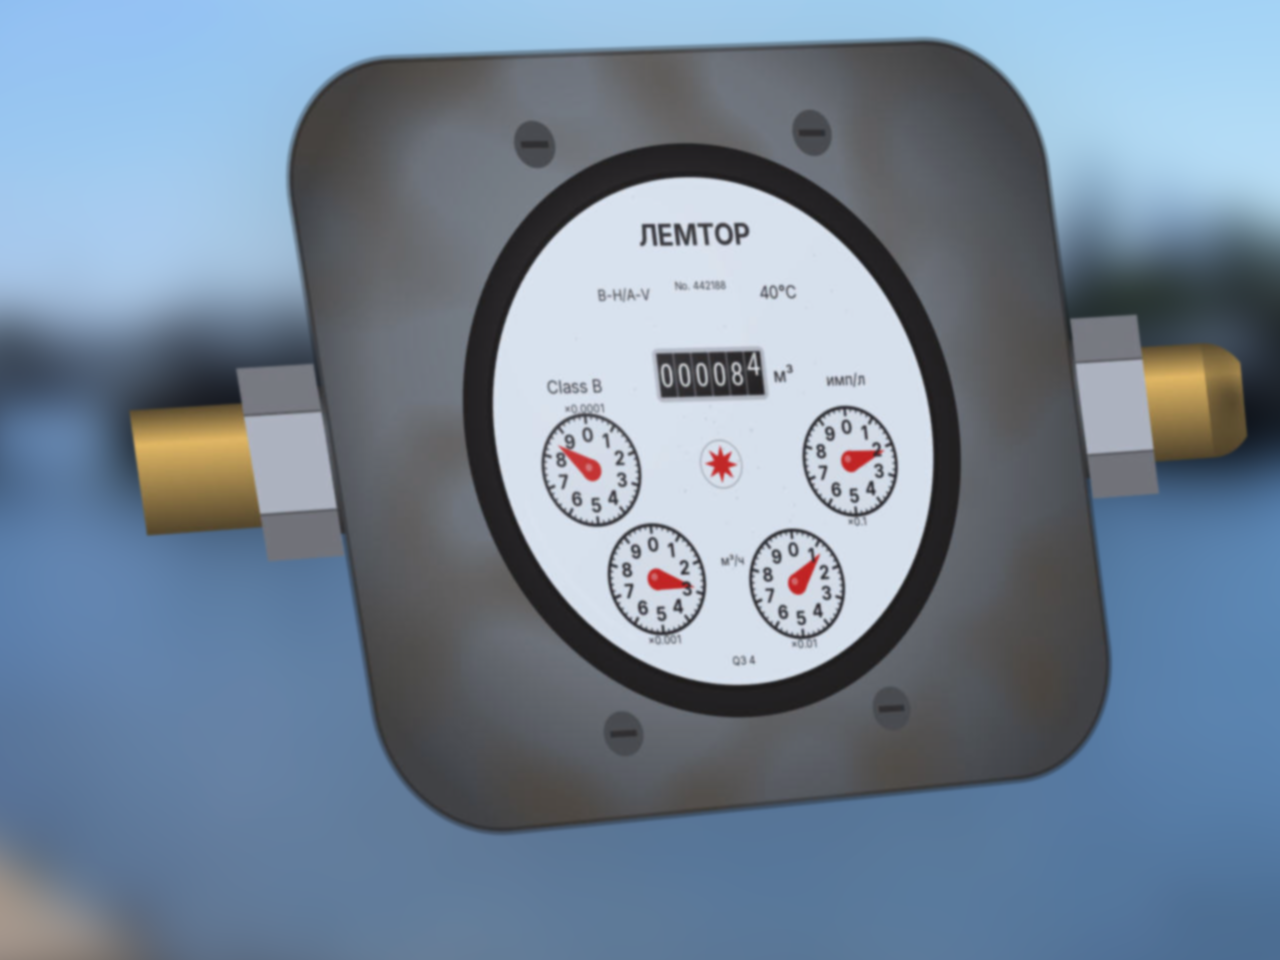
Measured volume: 84.2128 m³
